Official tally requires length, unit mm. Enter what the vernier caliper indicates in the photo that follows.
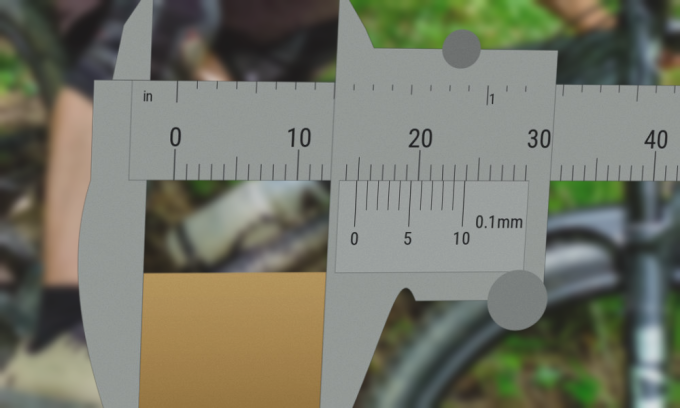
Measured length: 14.9 mm
